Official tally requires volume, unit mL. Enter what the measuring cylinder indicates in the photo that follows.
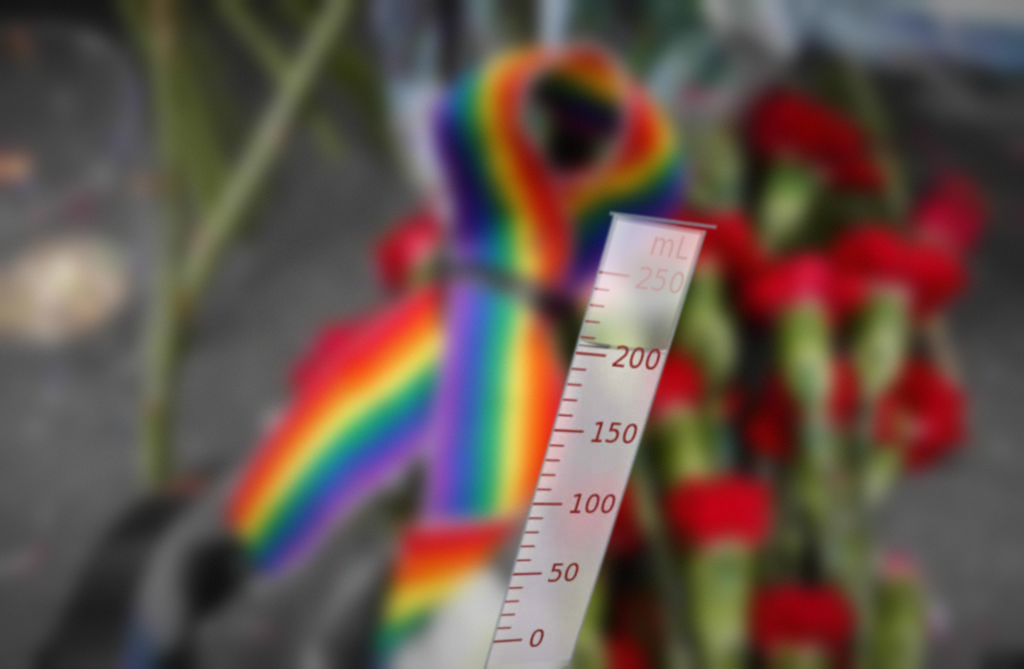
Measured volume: 205 mL
